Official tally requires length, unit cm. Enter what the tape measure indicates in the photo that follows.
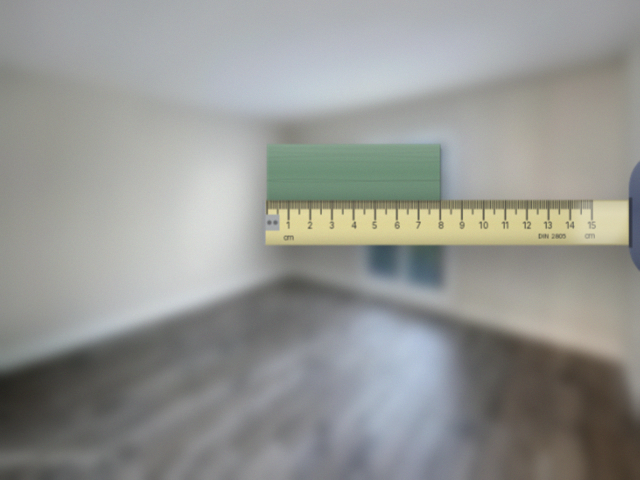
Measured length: 8 cm
